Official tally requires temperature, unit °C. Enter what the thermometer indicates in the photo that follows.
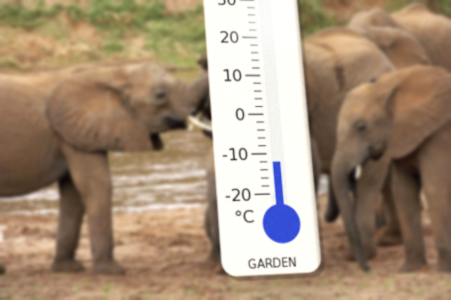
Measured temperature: -12 °C
